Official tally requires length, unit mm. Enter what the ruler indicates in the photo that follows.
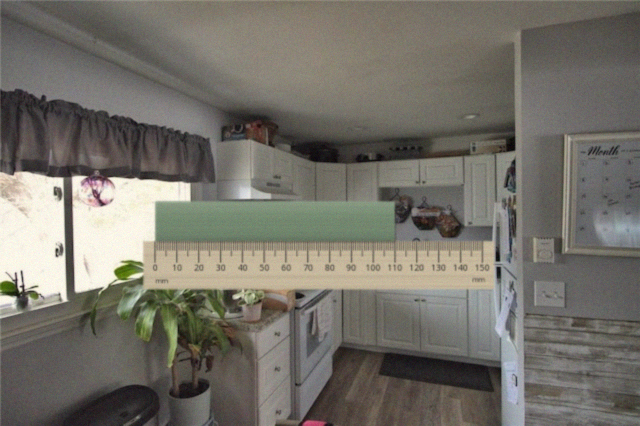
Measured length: 110 mm
